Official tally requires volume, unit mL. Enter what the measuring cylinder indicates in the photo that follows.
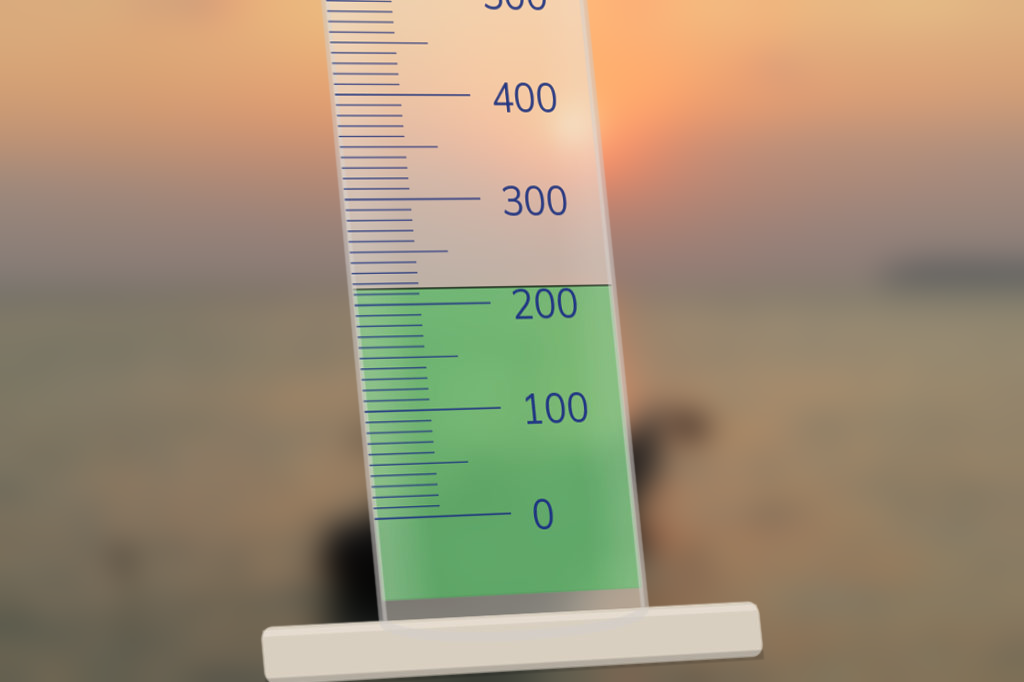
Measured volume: 215 mL
